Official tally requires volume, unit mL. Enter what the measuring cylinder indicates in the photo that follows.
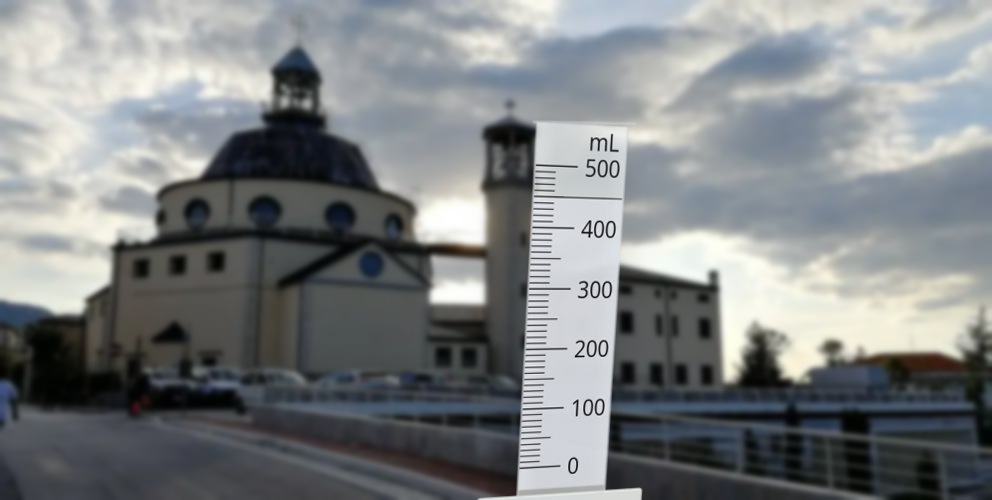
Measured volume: 450 mL
